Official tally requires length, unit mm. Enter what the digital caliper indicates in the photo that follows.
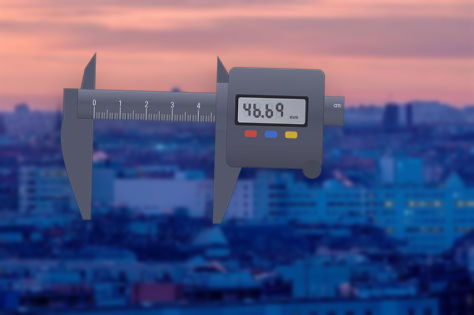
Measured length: 46.69 mm
